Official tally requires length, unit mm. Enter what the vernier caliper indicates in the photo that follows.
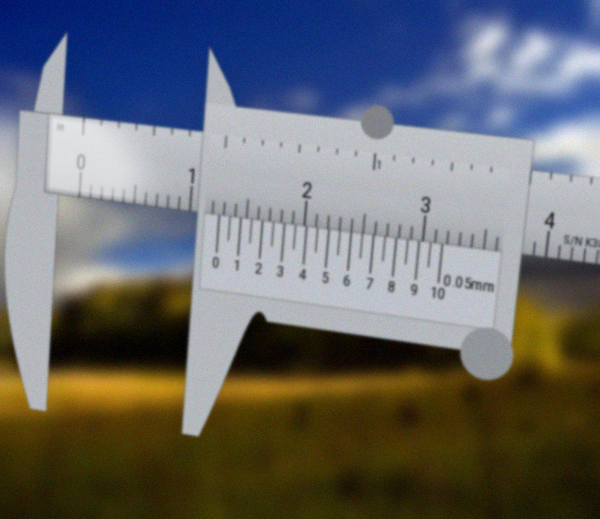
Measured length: 12.6 mm
